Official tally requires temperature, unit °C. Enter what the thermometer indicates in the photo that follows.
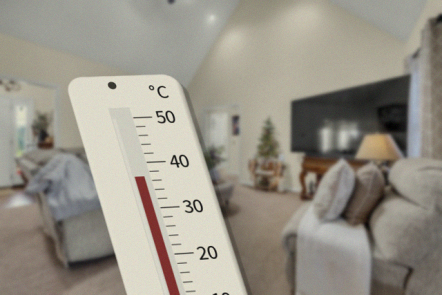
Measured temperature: 37 °C
